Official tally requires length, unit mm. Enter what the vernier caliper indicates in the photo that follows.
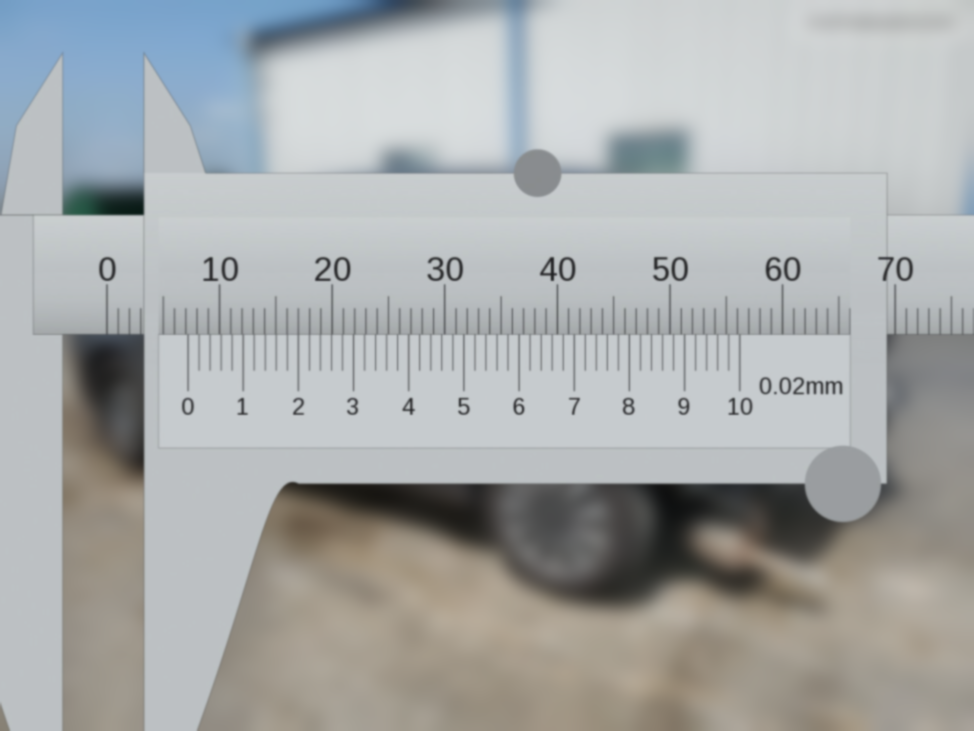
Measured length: 7.2 mm
